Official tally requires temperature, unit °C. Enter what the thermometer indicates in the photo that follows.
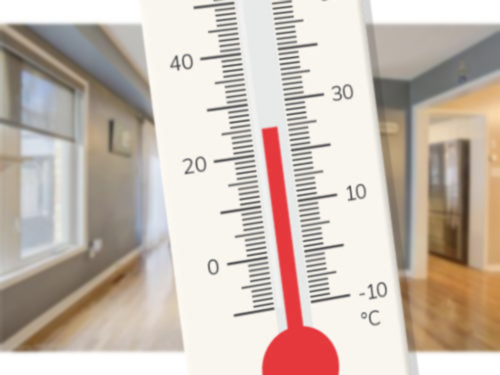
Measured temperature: 25 °C
